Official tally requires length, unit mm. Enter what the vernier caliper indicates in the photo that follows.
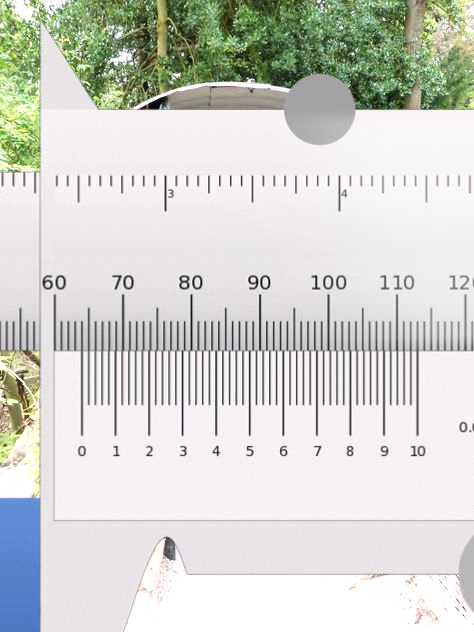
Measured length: 64.0 mm
